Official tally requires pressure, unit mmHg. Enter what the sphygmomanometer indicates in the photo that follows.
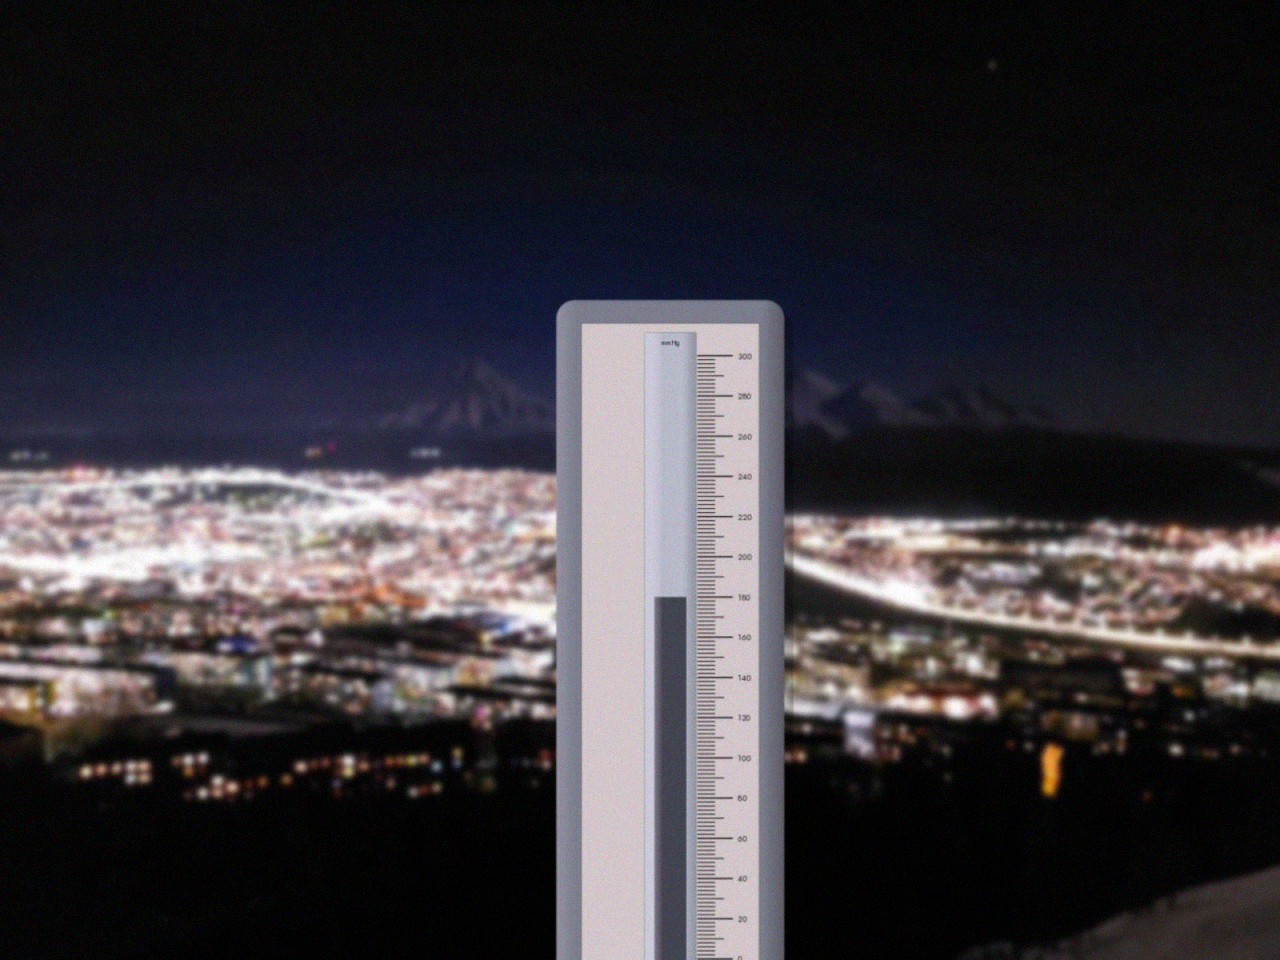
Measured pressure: 180 mmHg
